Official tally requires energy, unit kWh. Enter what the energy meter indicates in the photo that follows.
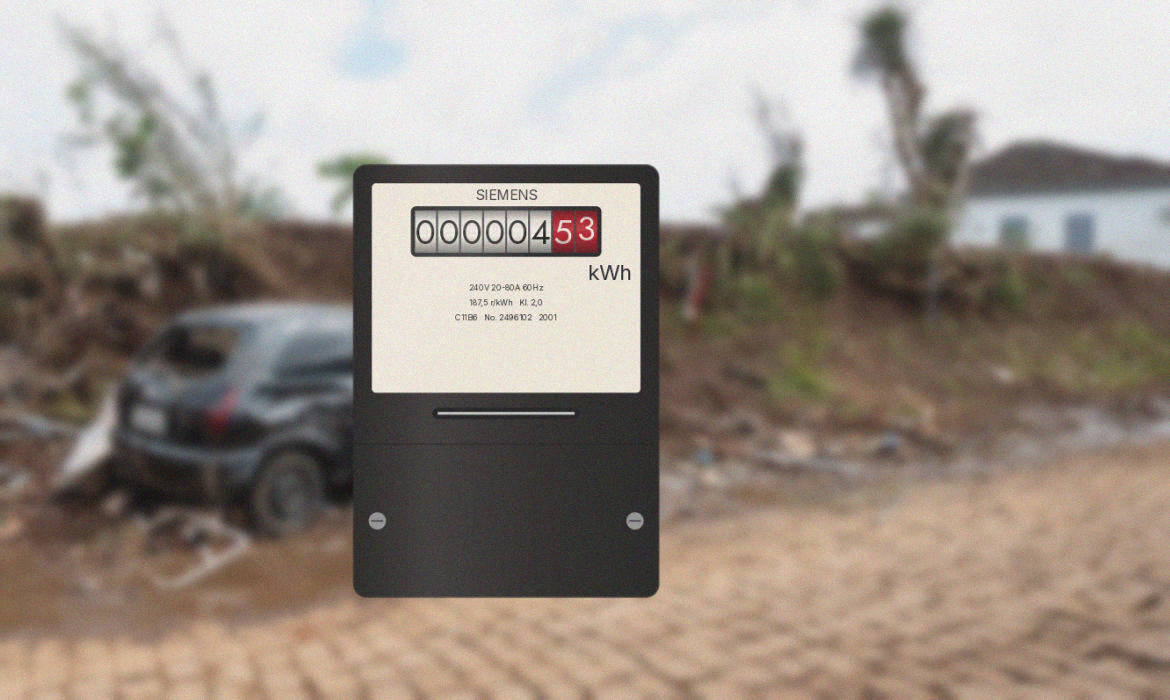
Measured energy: 4.53 kWh
